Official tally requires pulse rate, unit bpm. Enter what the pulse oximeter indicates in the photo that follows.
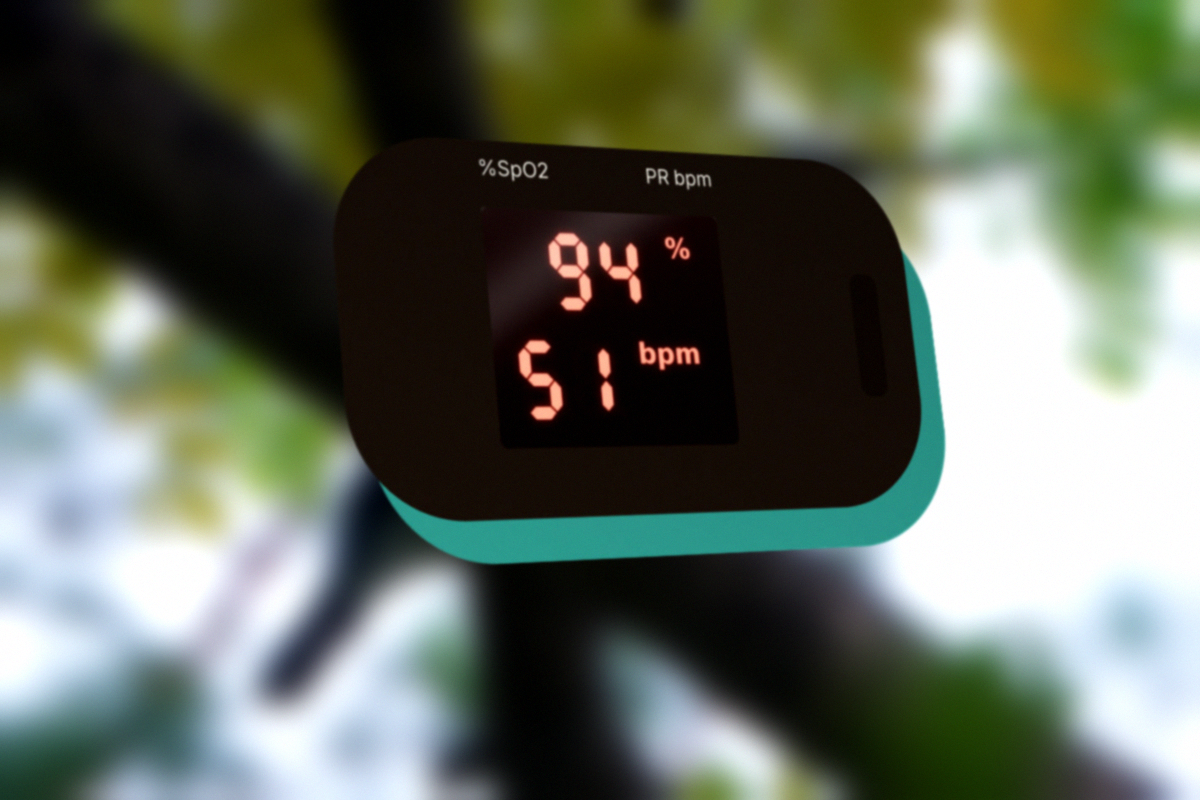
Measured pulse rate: 51 bpm
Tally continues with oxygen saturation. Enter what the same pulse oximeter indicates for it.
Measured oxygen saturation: 94 %
